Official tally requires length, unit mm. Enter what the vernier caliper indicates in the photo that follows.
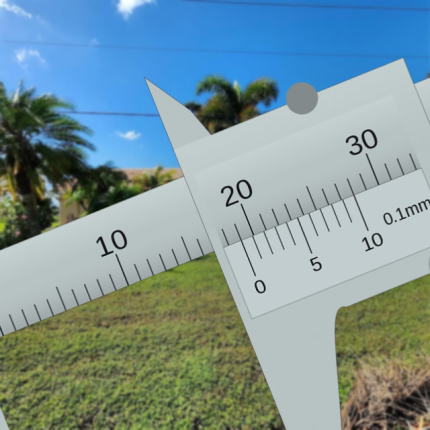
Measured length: 19.0 mm
